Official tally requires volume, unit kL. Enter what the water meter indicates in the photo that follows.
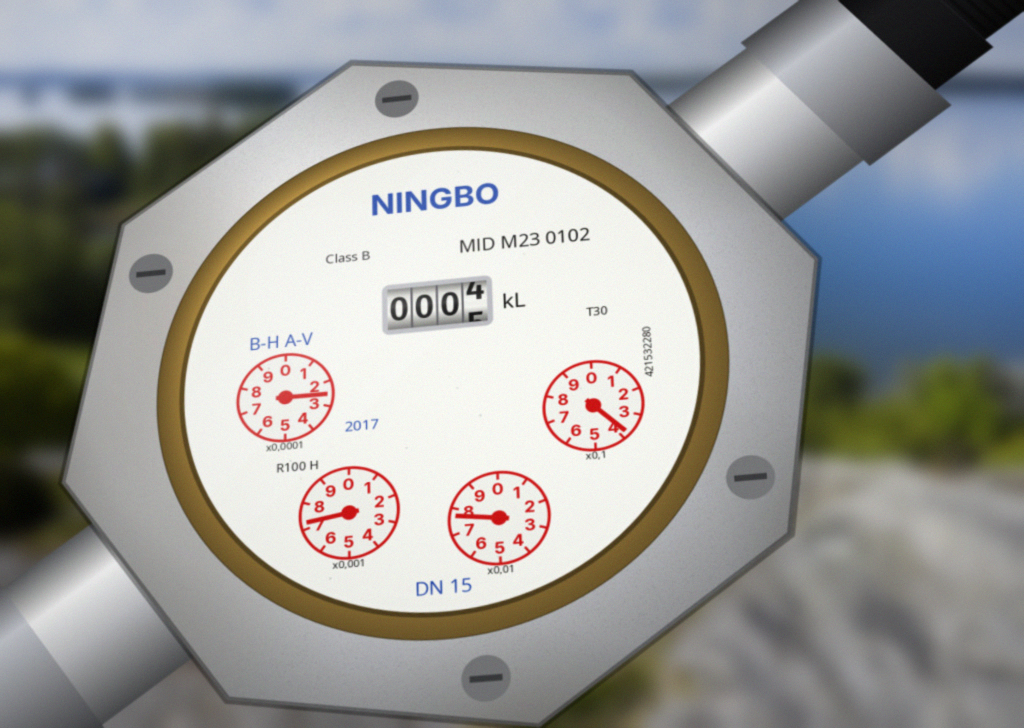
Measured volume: 4.3772 kL
